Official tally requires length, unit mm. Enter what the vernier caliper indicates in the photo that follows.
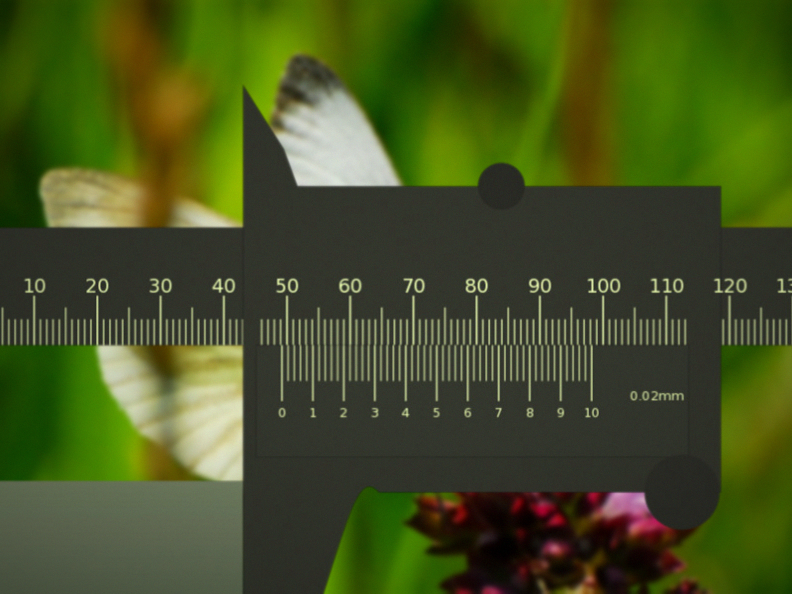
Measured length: 49.2 mm
